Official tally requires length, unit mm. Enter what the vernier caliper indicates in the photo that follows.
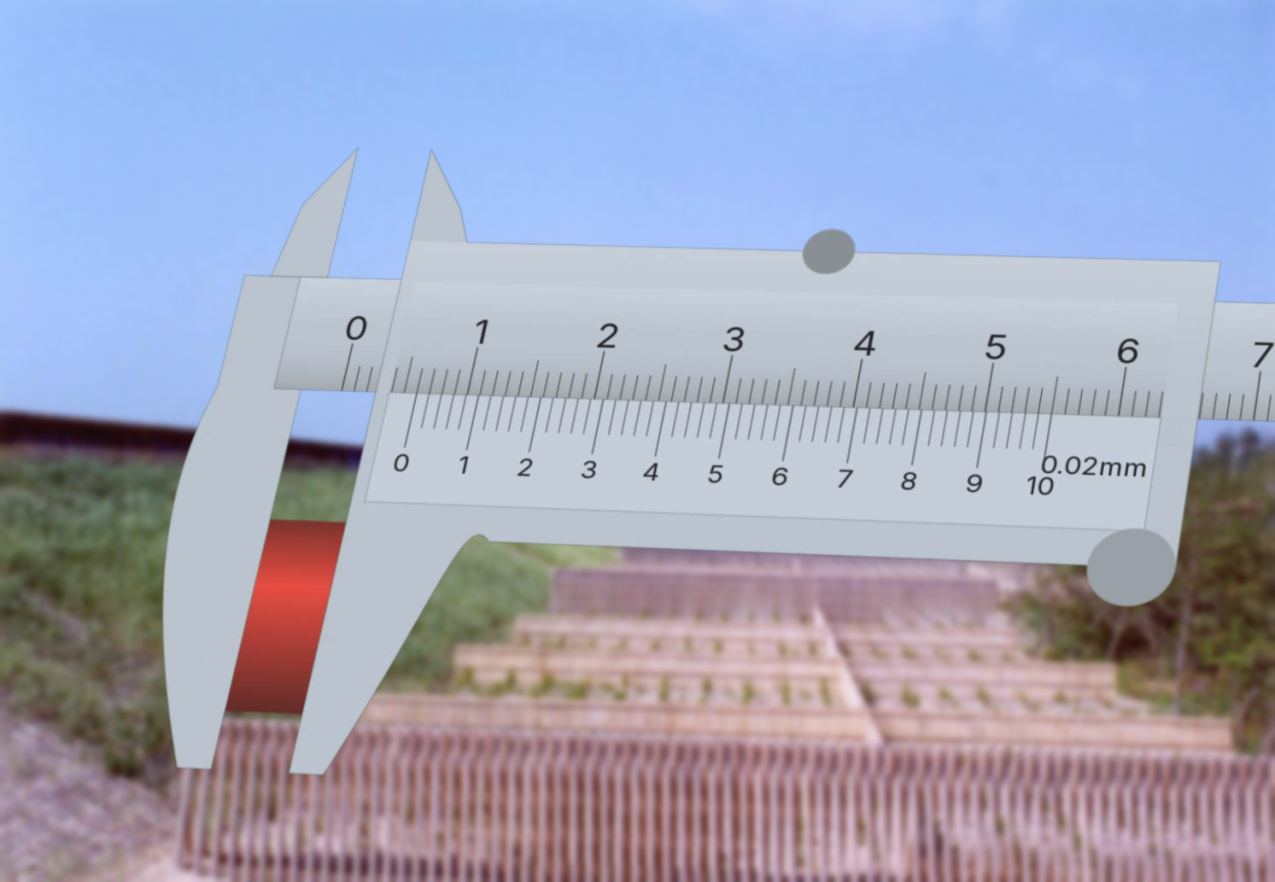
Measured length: 6.0 mm
